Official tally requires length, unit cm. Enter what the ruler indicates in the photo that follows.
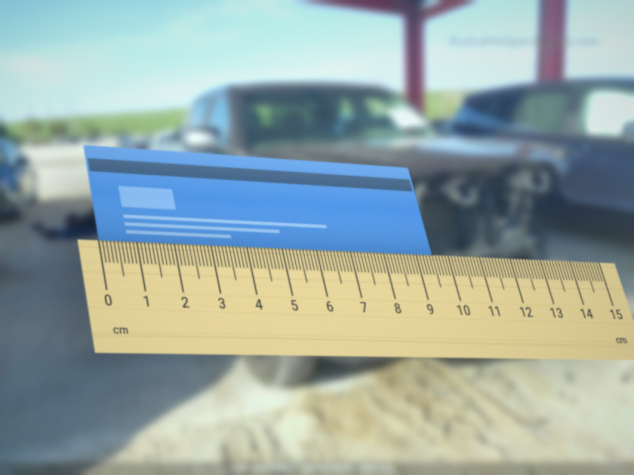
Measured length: 9.5 cm
